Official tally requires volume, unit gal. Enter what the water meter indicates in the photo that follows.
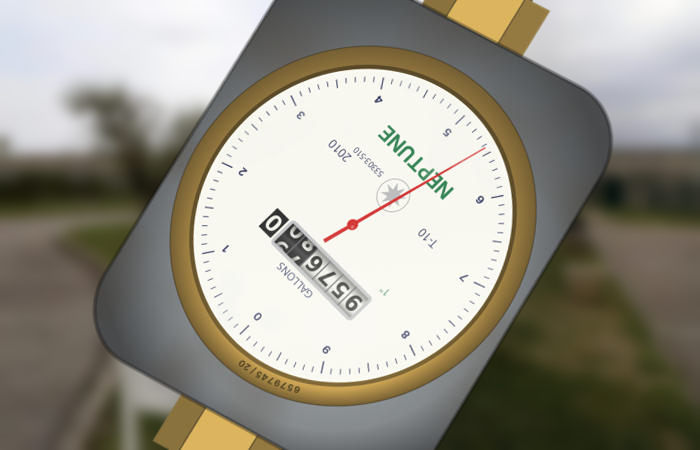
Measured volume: 9576795.4 gal
